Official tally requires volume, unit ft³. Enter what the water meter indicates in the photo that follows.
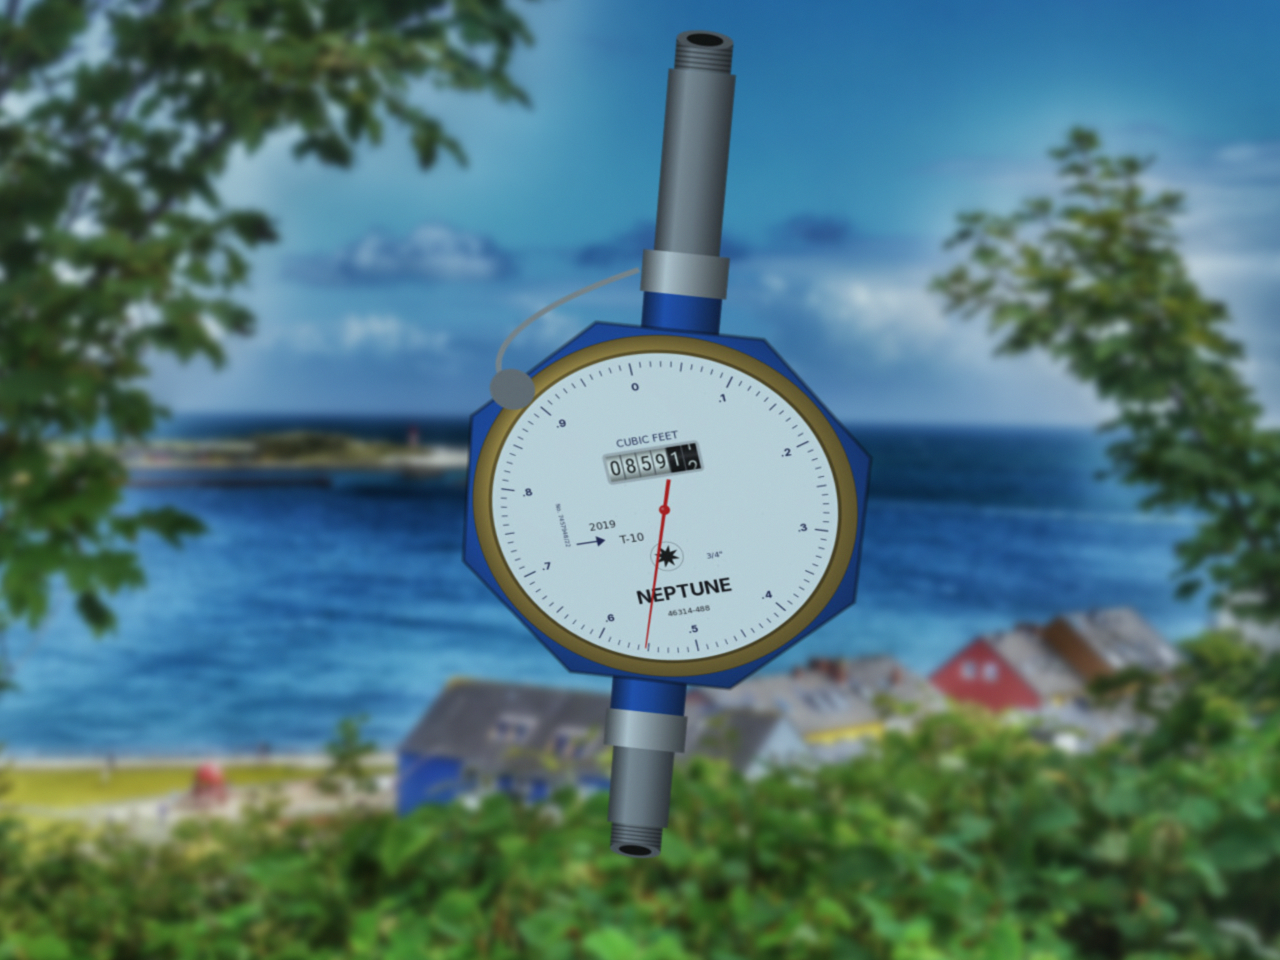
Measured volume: 85911.55 ft³
